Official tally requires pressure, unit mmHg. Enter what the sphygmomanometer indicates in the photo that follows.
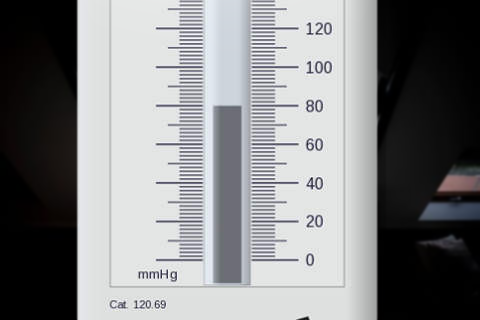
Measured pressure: 80 mmHg
